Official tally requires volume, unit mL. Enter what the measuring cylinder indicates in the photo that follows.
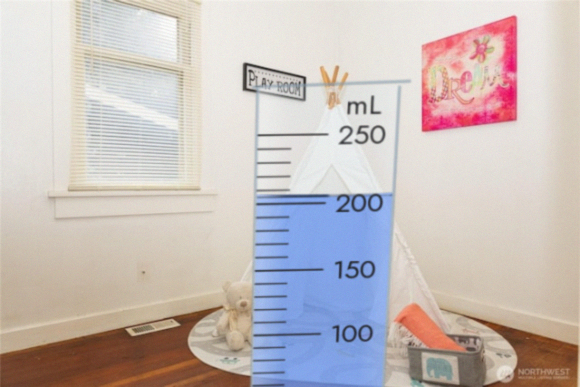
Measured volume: 205 mL
